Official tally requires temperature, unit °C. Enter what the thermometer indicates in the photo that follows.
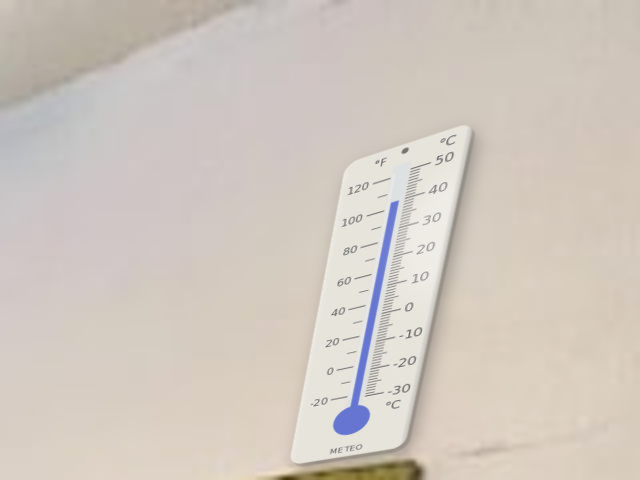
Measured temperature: 40 °C
